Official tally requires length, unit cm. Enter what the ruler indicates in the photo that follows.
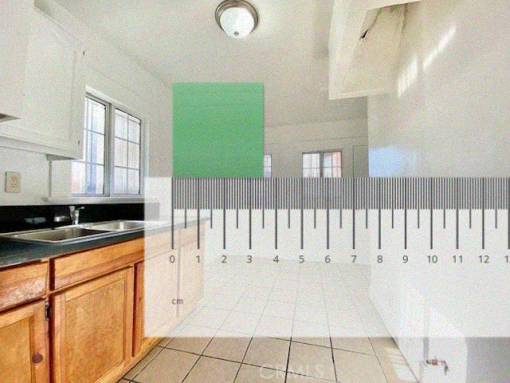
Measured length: 3.5 cm
